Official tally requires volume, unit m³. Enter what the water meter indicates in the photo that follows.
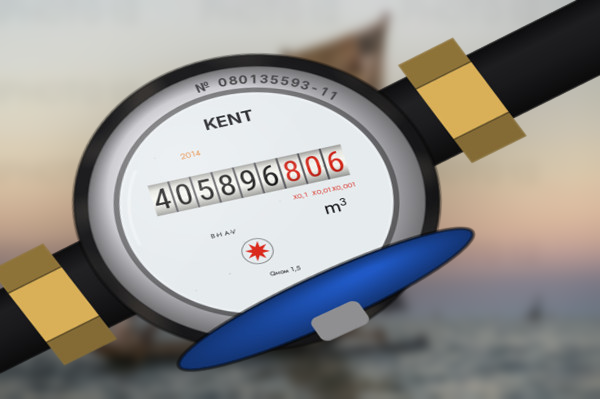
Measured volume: 405896.806 m³
